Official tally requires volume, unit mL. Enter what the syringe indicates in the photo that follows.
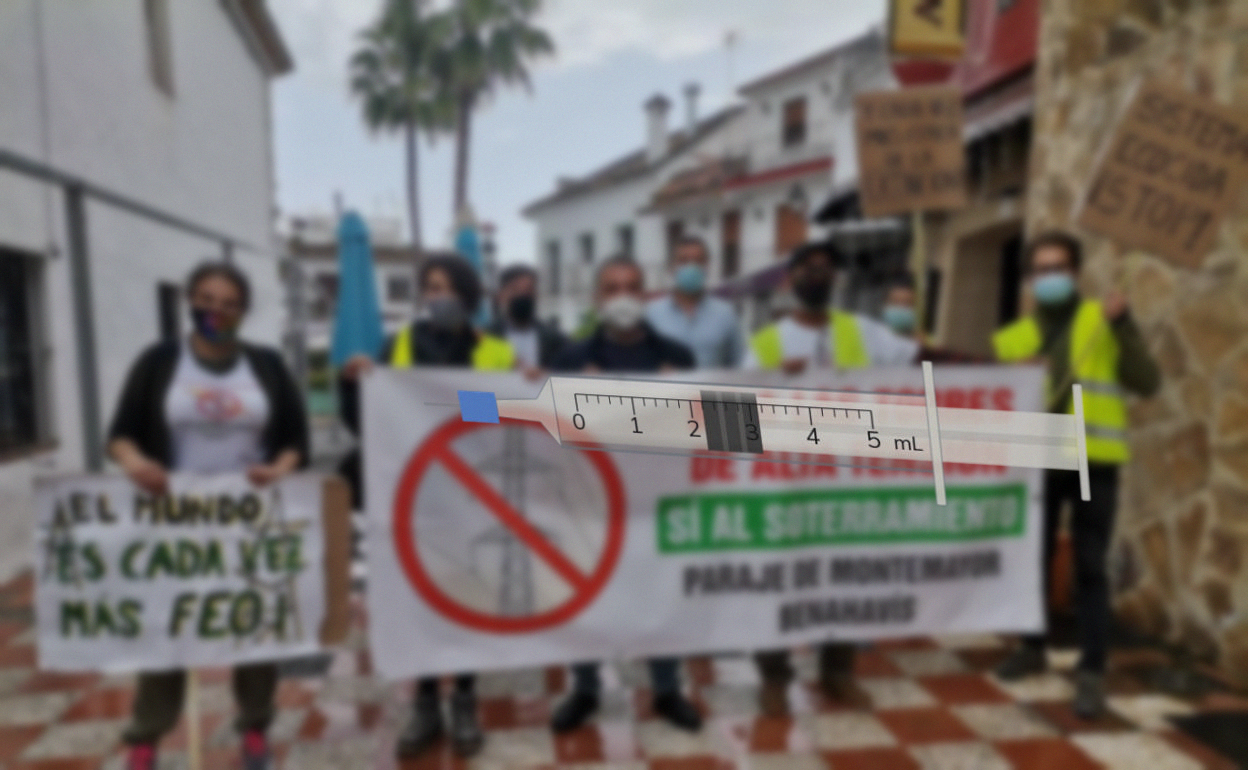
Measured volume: 2.2 mL
